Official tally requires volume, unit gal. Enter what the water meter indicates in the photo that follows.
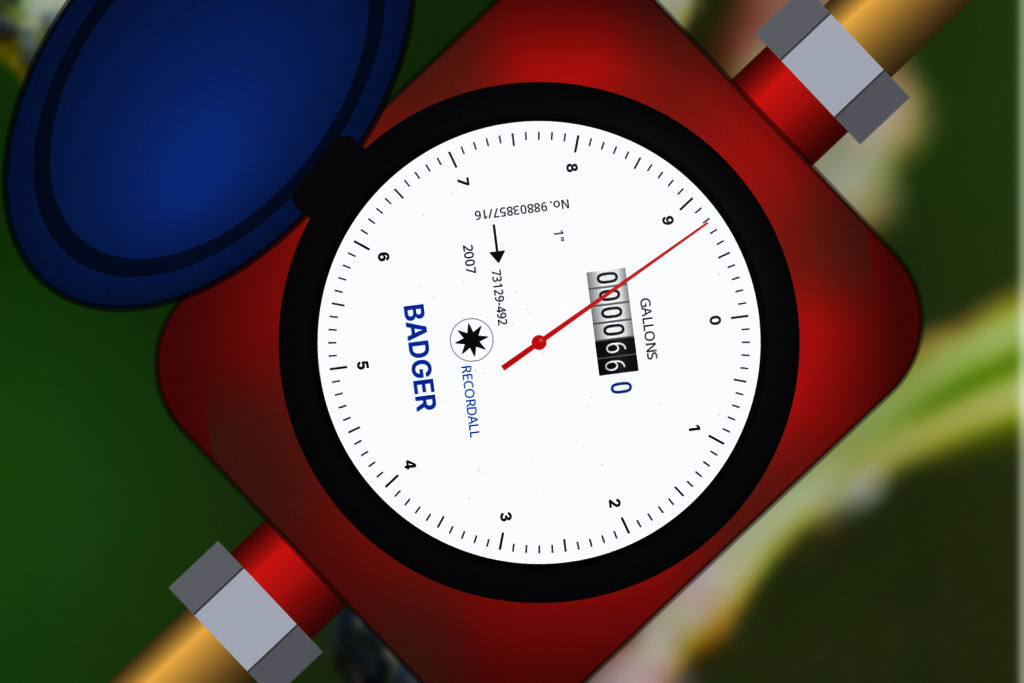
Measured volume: 659.2 gal
